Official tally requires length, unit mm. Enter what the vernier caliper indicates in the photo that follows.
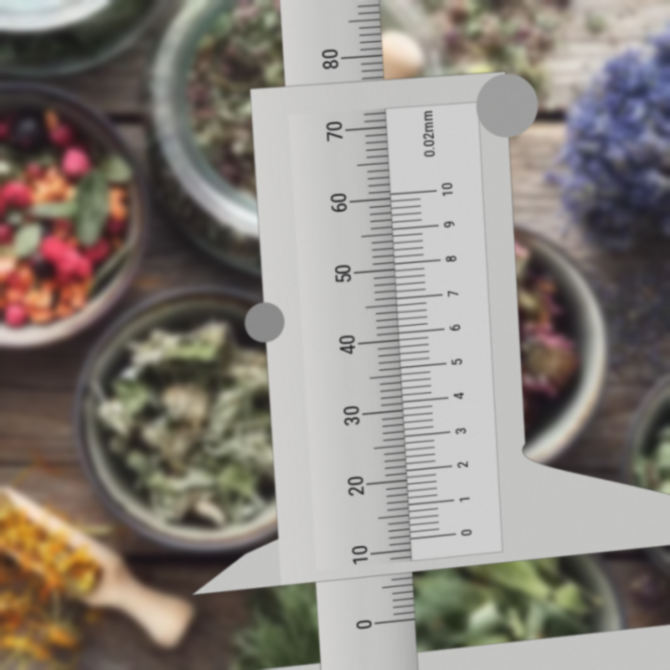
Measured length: 11.6 mm
